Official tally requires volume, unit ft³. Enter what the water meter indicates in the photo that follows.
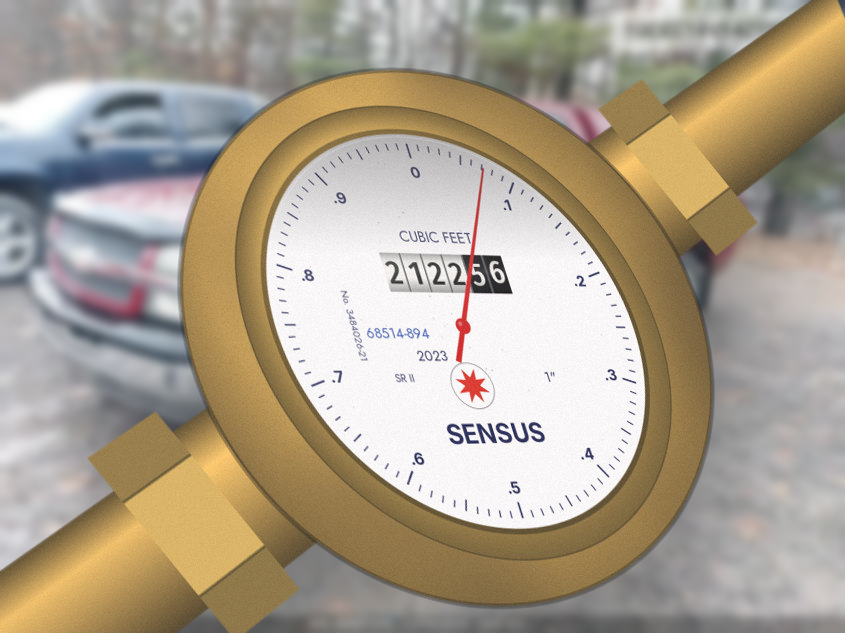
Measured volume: 212256.07 ft³
